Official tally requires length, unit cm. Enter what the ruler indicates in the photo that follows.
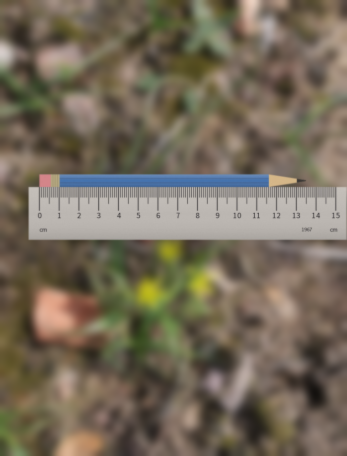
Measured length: 13.5 cm
